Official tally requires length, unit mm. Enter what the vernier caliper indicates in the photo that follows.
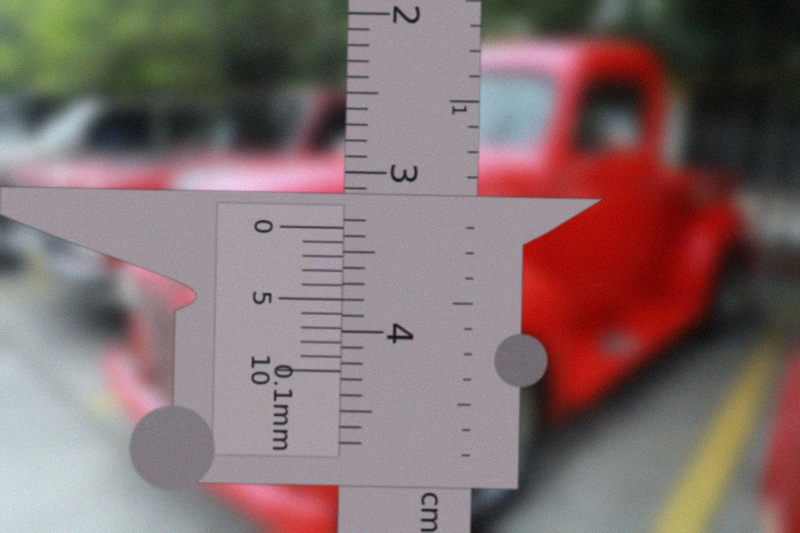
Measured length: 33.5 mm
